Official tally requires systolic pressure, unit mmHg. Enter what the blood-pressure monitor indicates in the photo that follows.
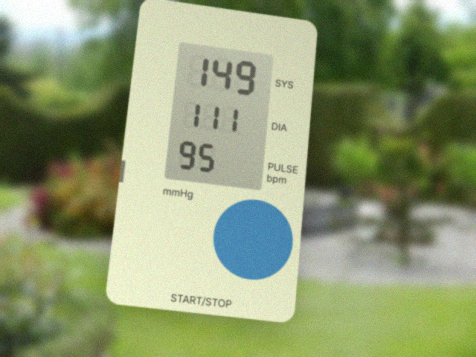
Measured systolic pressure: 149 mmHg
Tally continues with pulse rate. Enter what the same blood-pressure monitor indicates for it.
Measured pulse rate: 95 bpm
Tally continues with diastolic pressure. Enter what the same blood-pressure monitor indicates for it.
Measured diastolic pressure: 111 mmHg
